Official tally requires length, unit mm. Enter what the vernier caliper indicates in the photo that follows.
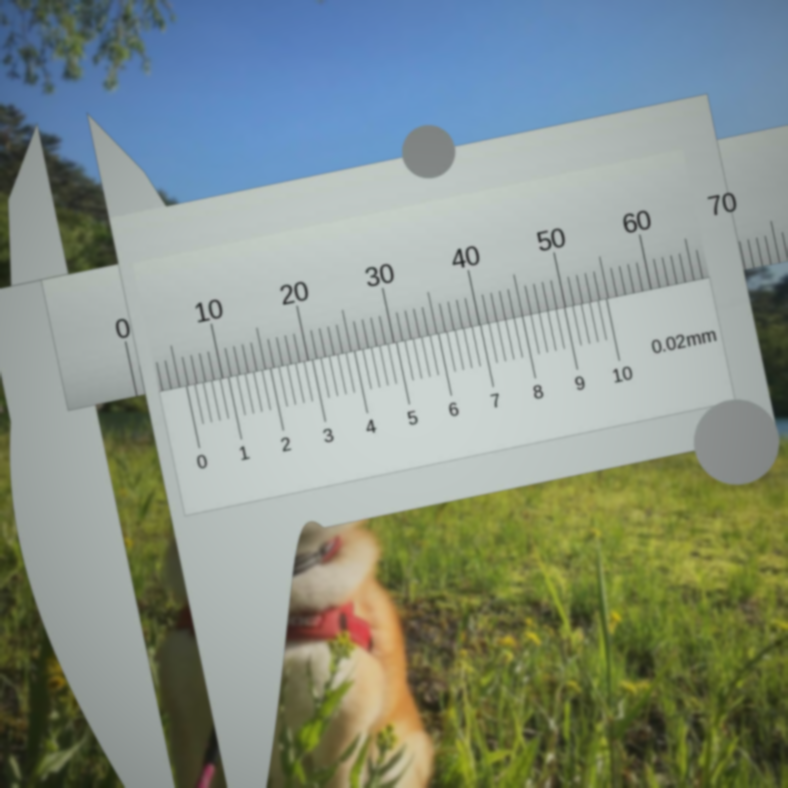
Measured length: 5.8 mm
